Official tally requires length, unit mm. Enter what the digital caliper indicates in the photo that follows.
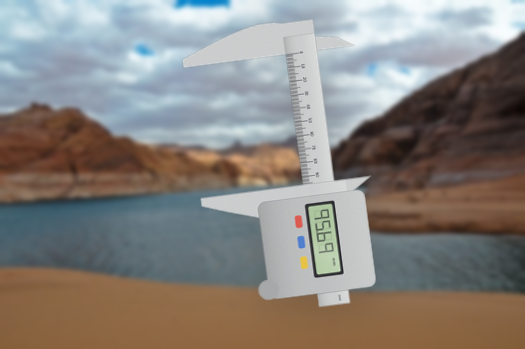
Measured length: 95.69 mm
